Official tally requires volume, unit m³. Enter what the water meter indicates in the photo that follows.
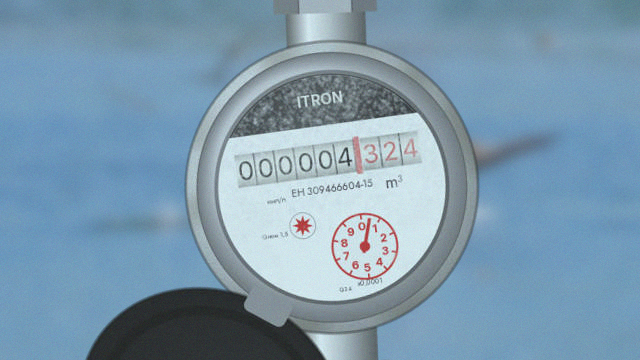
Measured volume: 4.3240 m³
